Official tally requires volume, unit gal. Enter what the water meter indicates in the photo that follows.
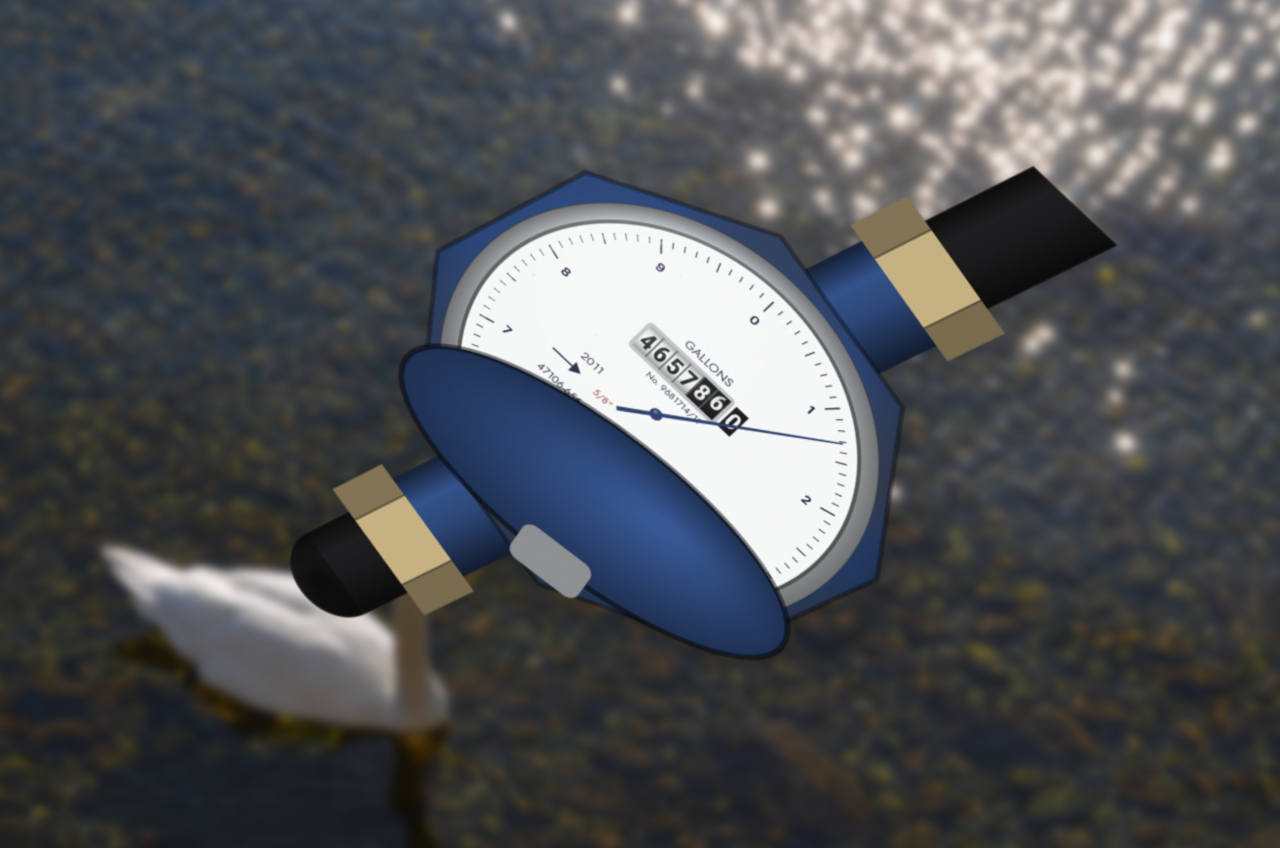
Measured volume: 4657861.3 gal
